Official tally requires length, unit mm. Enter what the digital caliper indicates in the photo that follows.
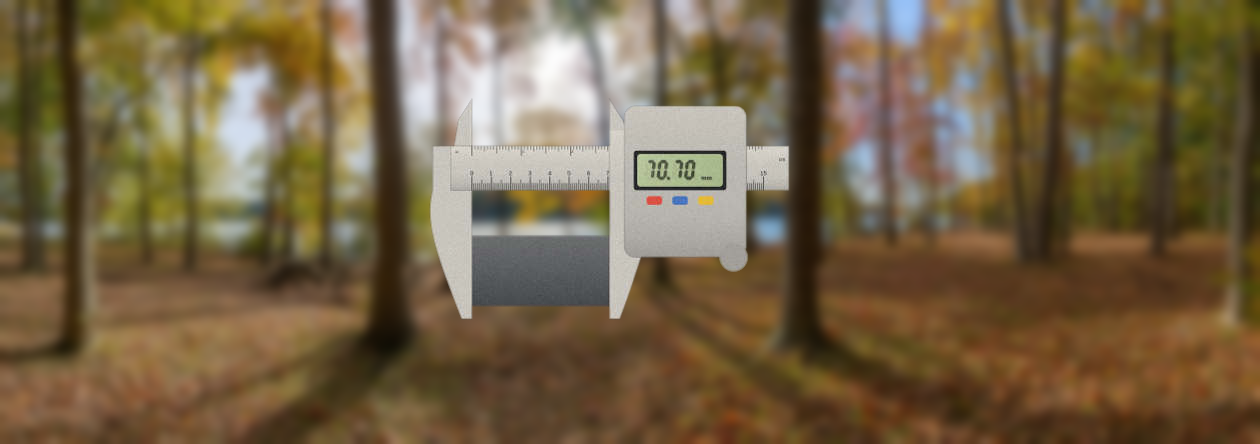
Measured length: 70.70 mm
